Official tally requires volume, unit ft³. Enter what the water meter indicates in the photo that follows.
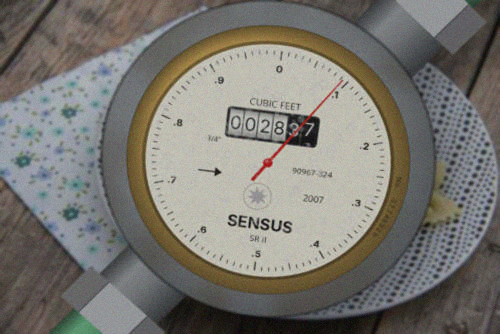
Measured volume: 2837.09 ft³
